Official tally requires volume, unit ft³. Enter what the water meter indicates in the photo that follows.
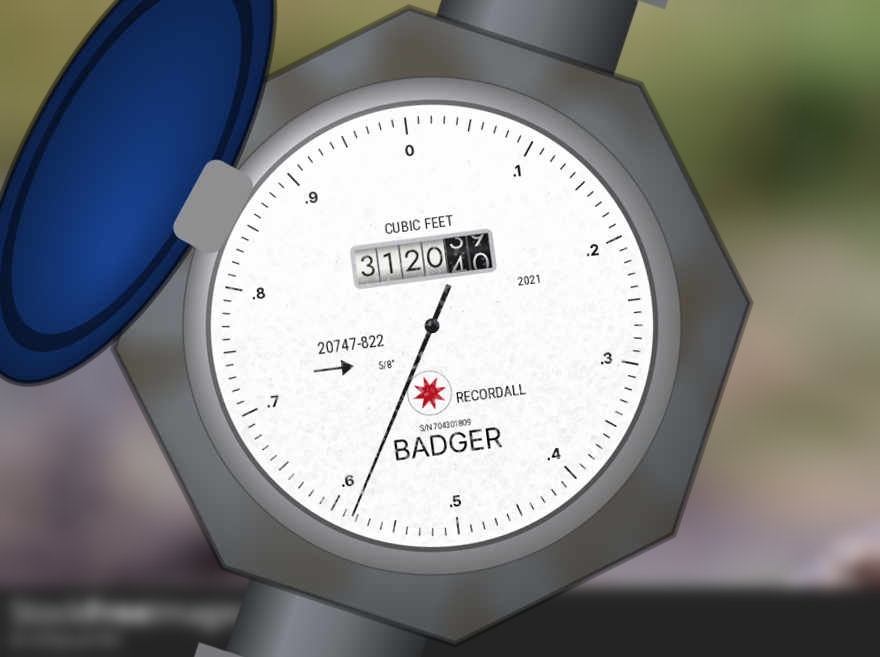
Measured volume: 312039.58 ft³
